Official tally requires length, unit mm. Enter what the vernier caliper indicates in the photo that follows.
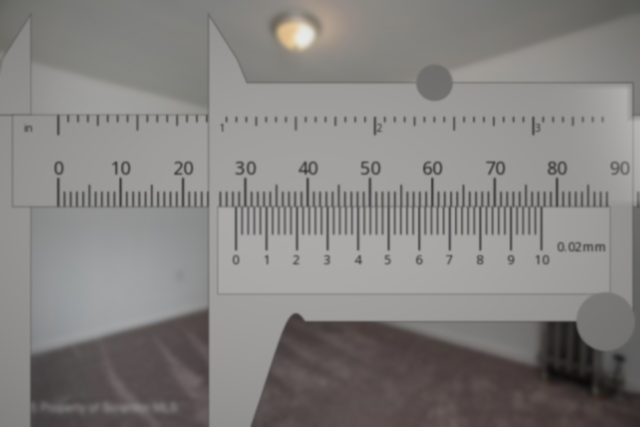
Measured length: 28.5 mm
